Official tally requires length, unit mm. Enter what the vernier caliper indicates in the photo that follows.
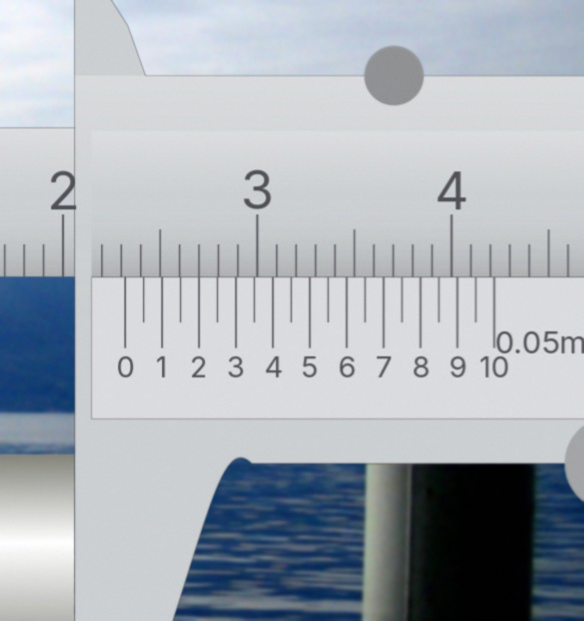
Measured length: 23.2 mm
